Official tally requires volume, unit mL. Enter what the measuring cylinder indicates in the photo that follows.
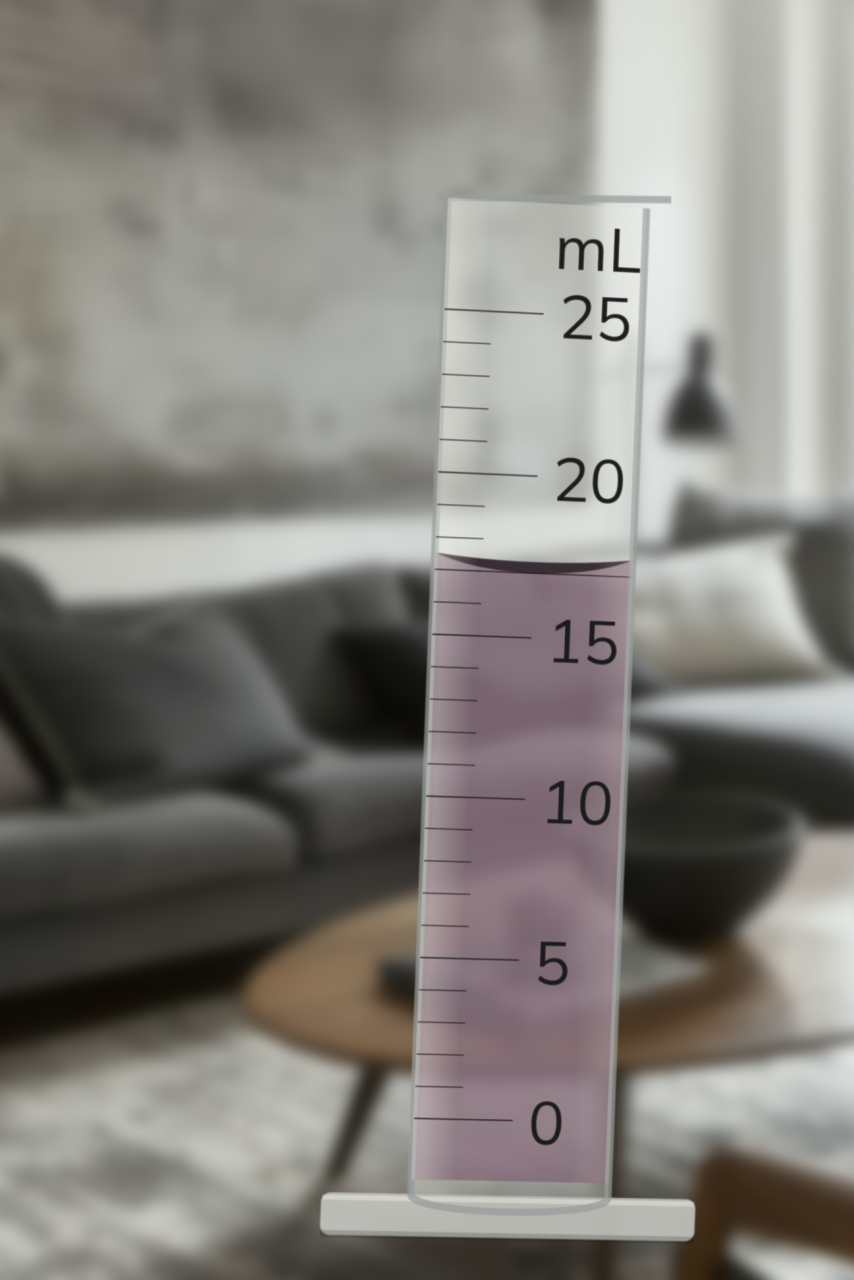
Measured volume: 17 mL
